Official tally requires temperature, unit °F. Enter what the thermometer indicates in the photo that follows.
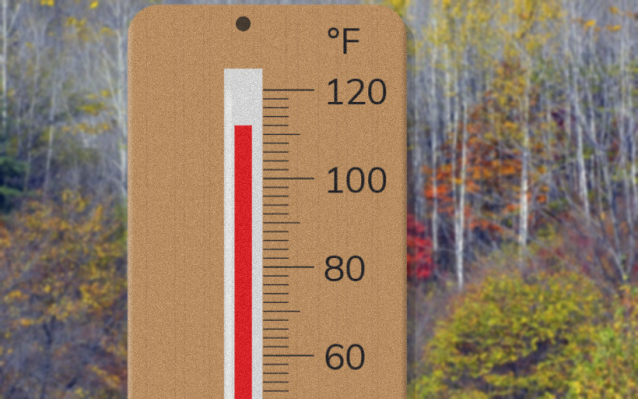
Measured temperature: 112 °F
